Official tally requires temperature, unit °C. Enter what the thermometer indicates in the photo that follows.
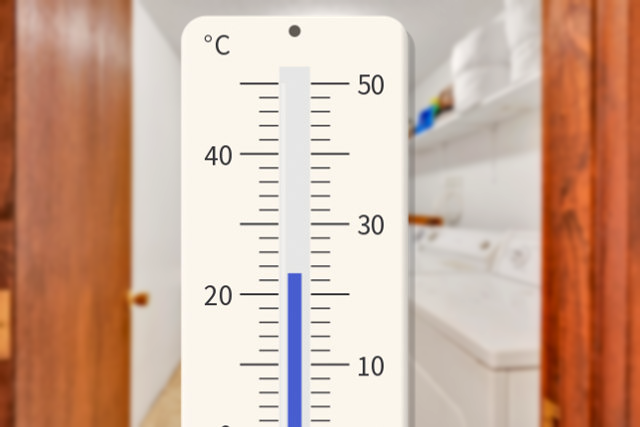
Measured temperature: 23 °C
